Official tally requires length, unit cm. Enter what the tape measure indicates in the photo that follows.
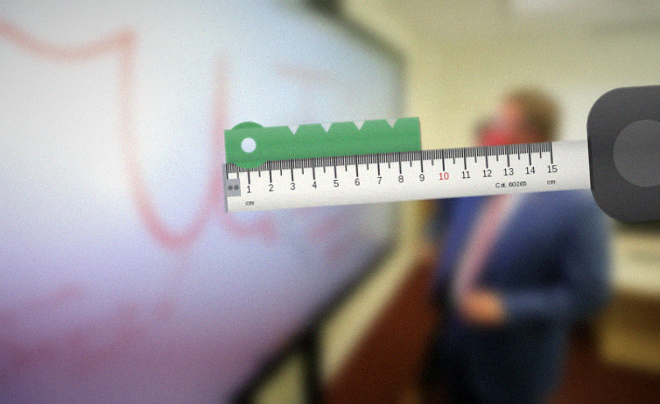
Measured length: 9 cm
